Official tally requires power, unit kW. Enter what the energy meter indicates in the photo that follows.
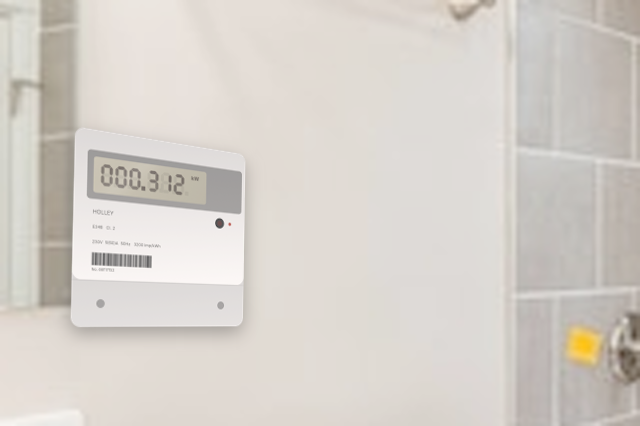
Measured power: 0.312 kW
